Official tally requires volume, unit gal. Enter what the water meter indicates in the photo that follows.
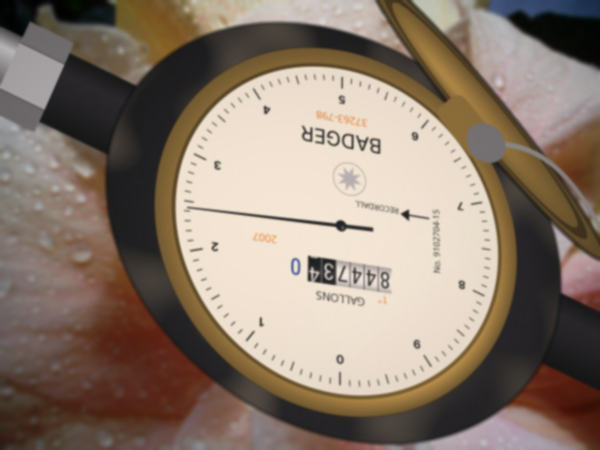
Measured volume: 8447342.4 gal
